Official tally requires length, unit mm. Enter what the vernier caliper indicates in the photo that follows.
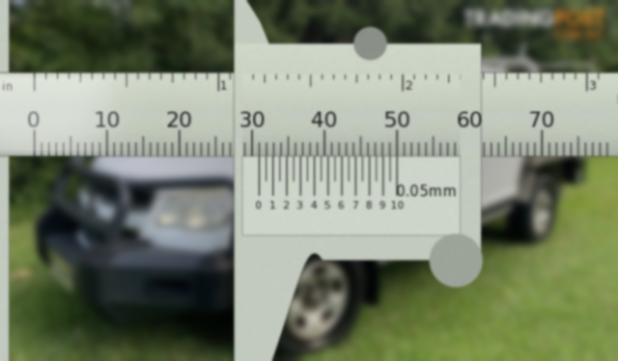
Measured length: 31.0 mm
